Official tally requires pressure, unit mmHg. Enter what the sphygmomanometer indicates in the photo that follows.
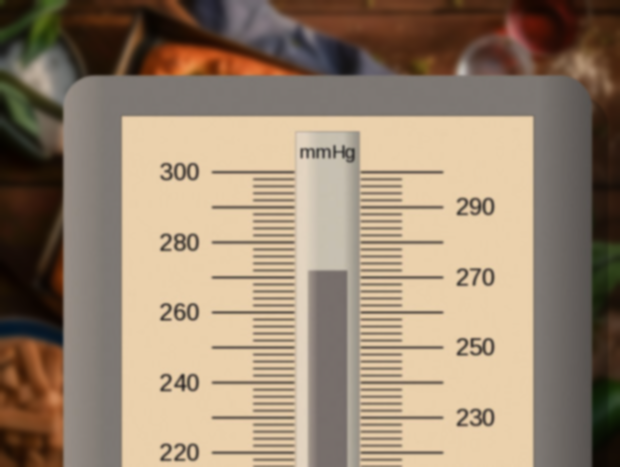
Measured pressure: 272 mmHg
